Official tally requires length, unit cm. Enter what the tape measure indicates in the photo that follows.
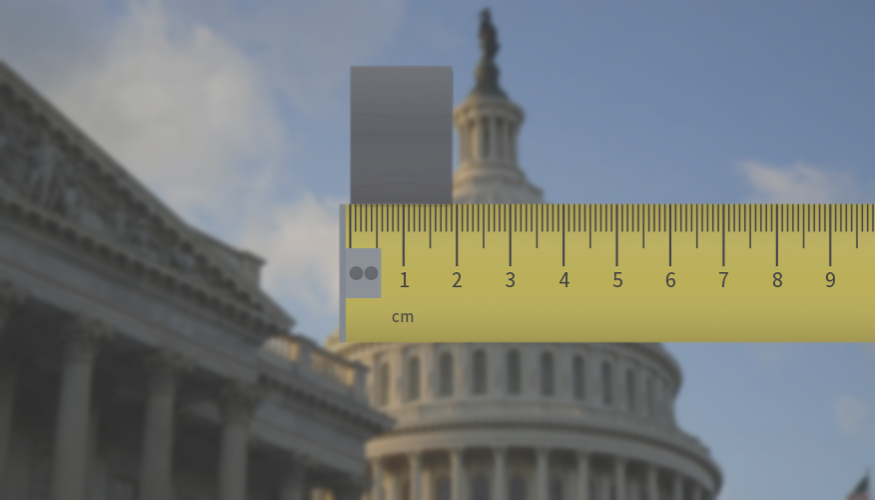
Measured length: 1.9 cm
